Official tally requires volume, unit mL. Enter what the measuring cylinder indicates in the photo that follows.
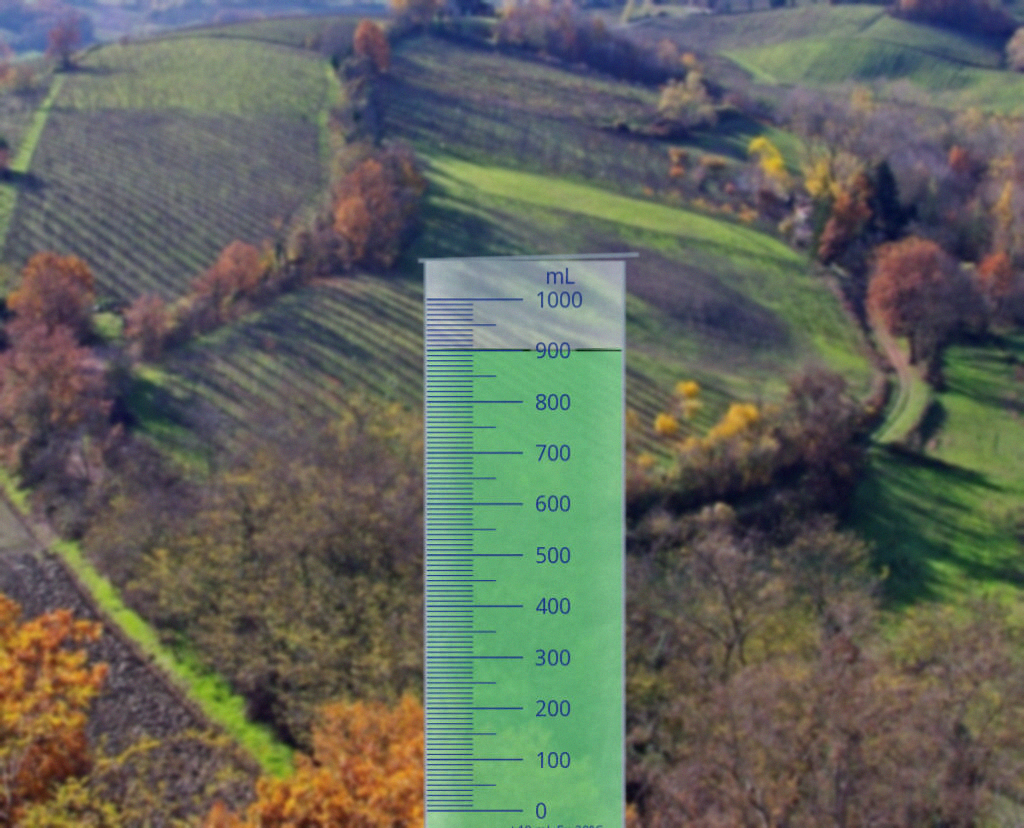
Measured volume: 900 mL
